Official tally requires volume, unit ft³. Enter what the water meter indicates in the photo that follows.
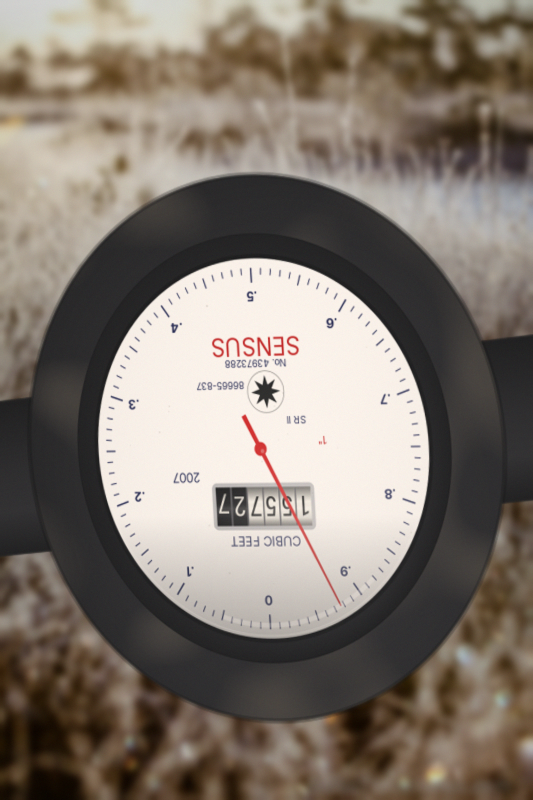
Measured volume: 155726.92 ft³
